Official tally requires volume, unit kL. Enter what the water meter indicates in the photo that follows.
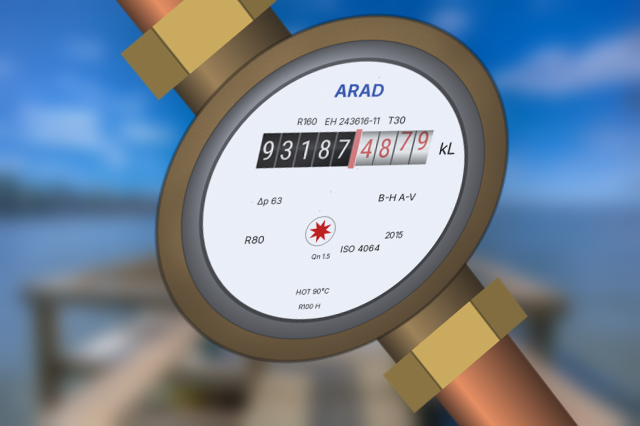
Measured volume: 93187.4879 kL
